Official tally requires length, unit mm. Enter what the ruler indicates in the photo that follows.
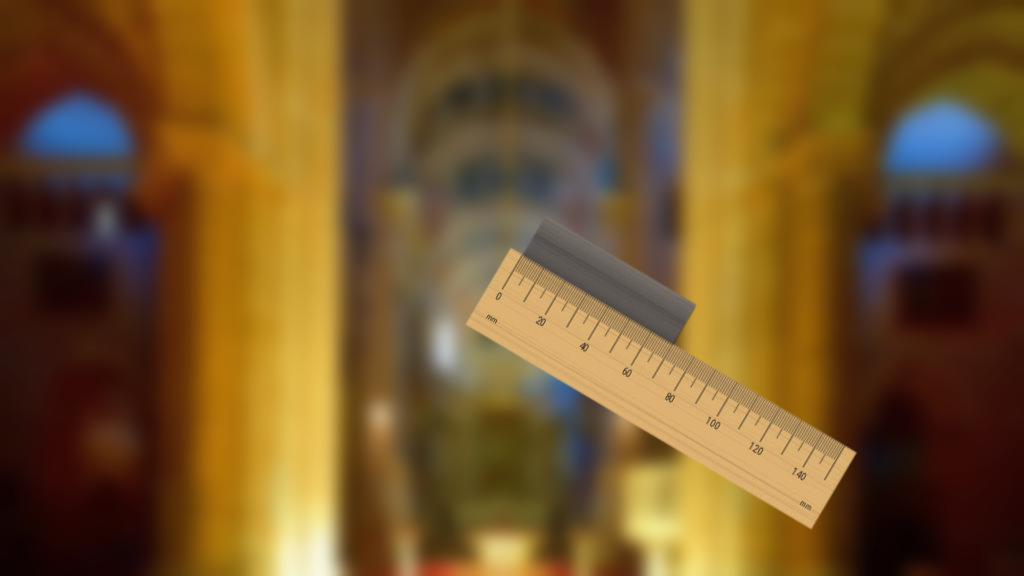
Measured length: 70 mm
